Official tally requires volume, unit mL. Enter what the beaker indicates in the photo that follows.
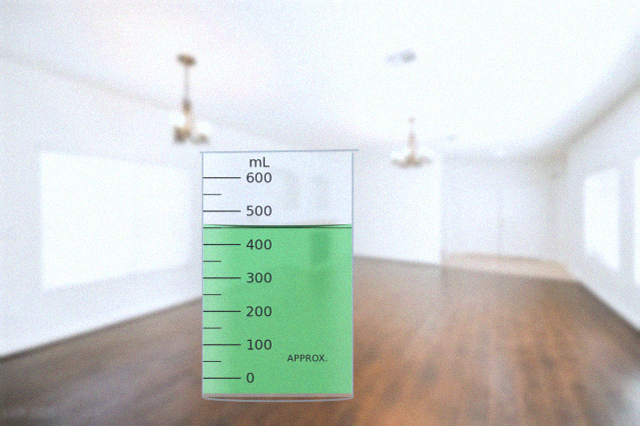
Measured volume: 450 mL
